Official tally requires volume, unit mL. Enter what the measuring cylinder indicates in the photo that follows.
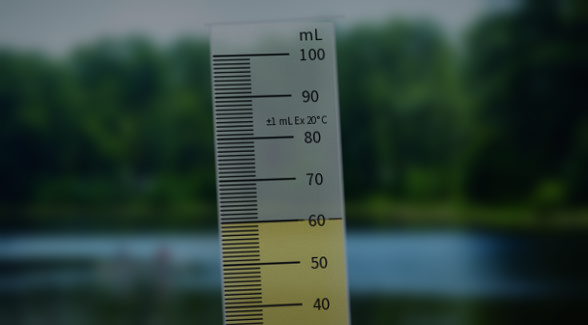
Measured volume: 60 mL
